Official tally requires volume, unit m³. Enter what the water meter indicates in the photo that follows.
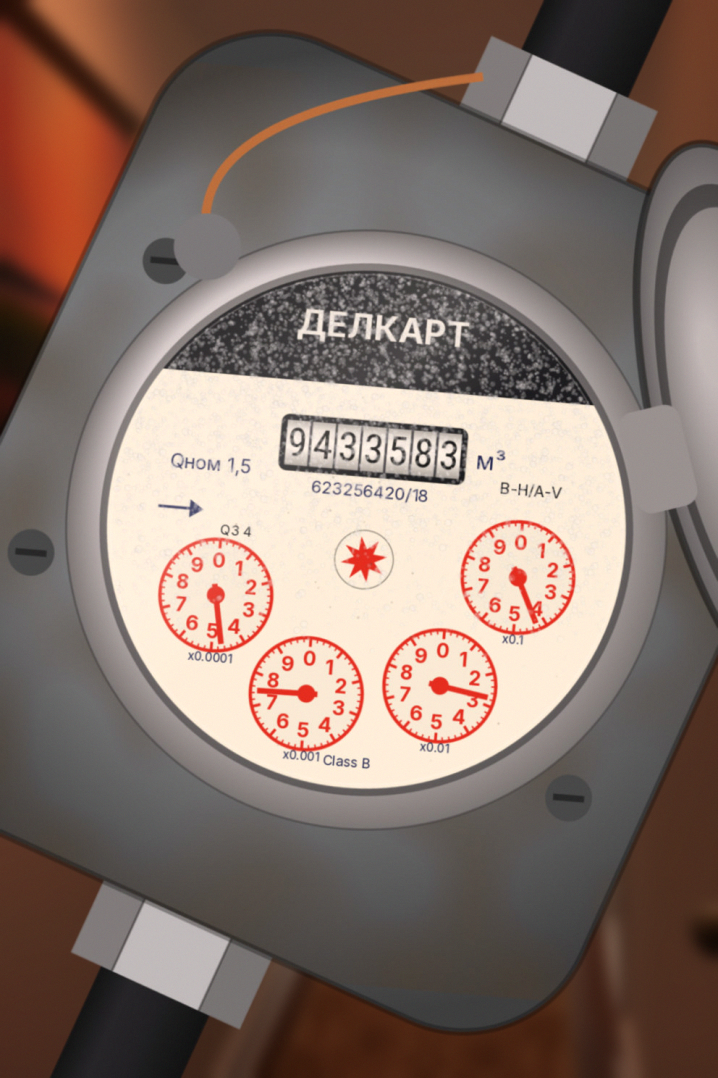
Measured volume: 9433583.4274 m³
